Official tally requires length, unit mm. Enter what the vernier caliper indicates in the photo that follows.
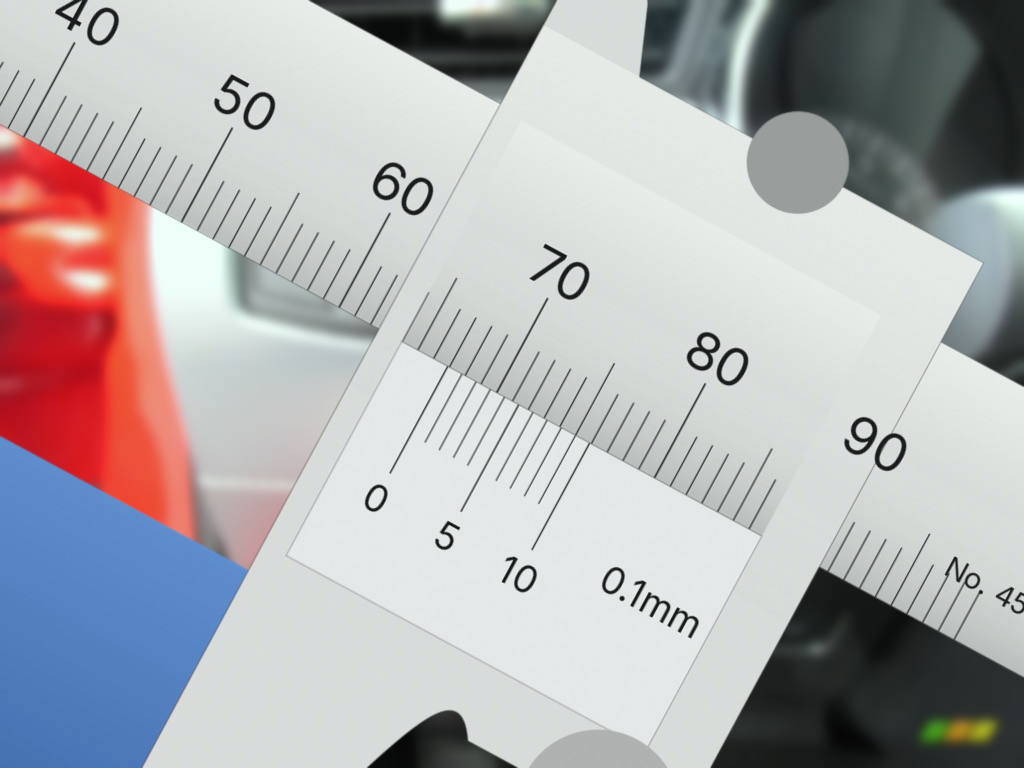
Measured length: 66.9 mm
